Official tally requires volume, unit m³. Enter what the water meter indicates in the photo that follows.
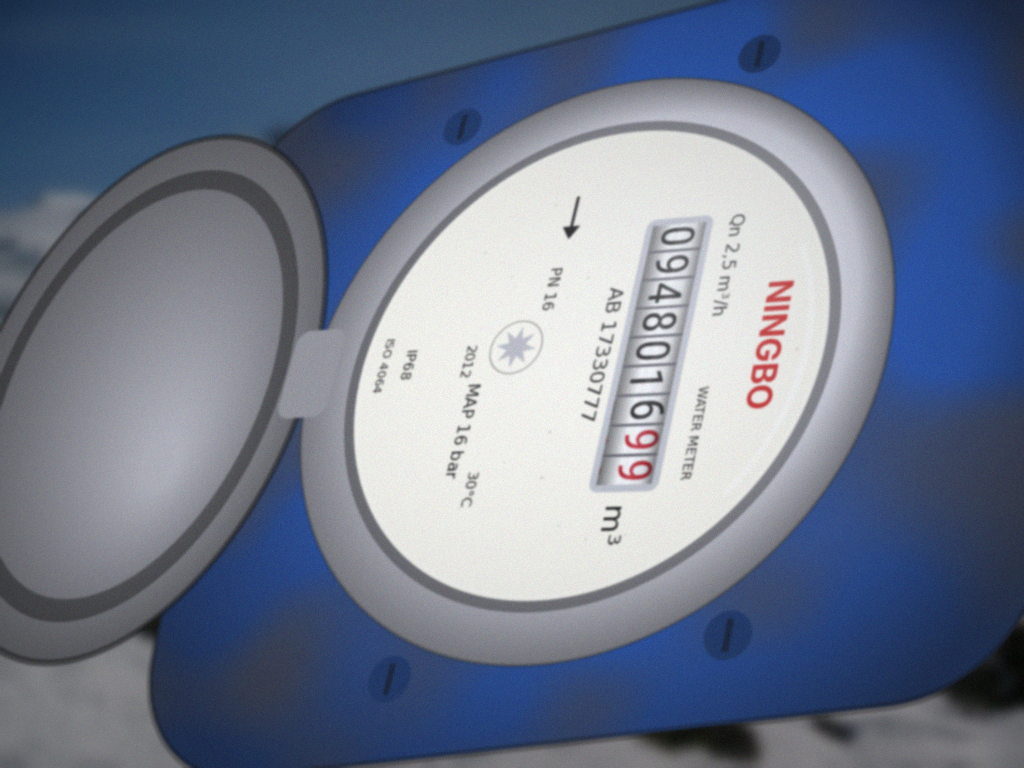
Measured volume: 948016.99 m³
